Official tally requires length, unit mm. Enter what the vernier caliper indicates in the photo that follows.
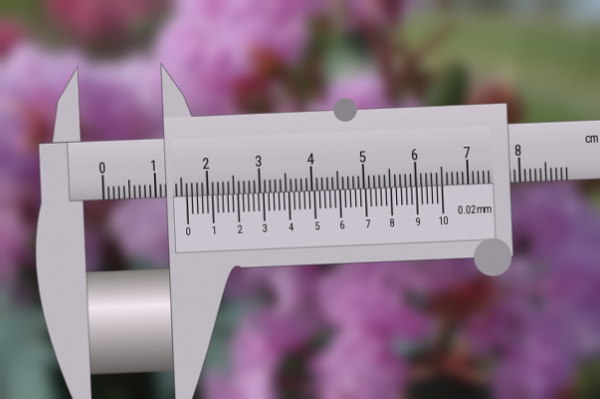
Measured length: 16.0 mm
